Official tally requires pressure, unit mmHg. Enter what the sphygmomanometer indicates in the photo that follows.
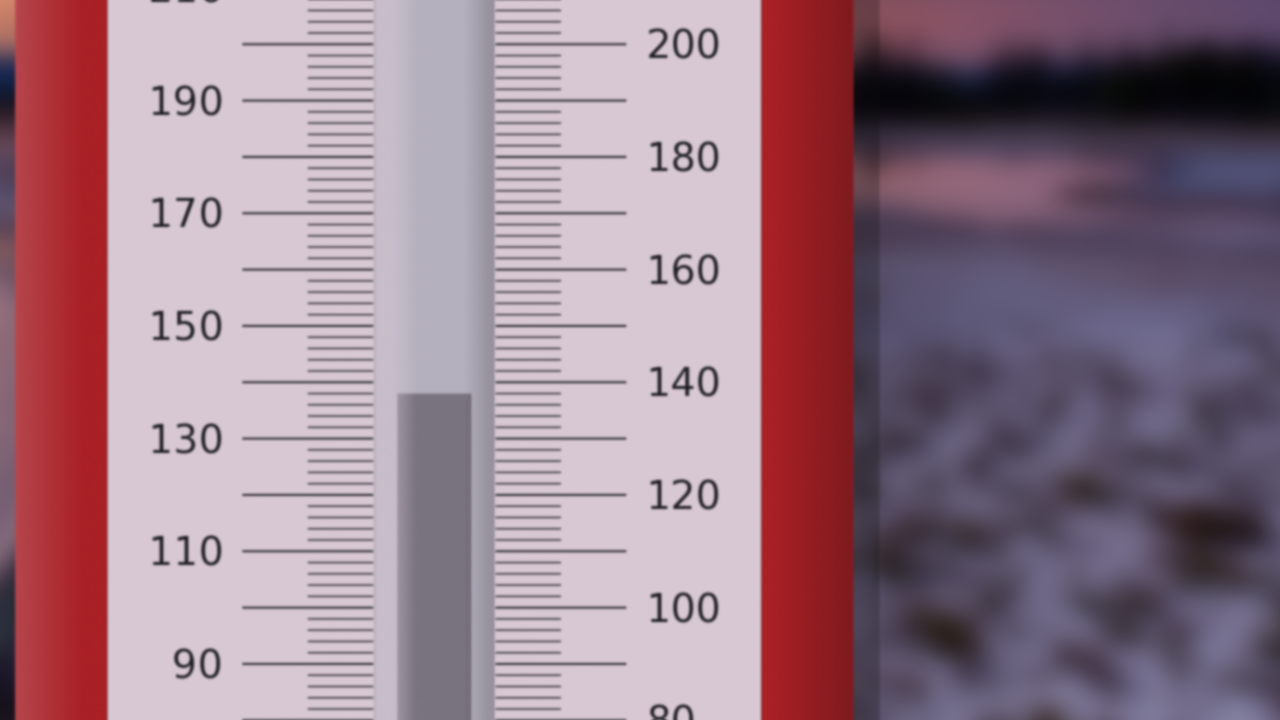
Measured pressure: 138 mmHg
